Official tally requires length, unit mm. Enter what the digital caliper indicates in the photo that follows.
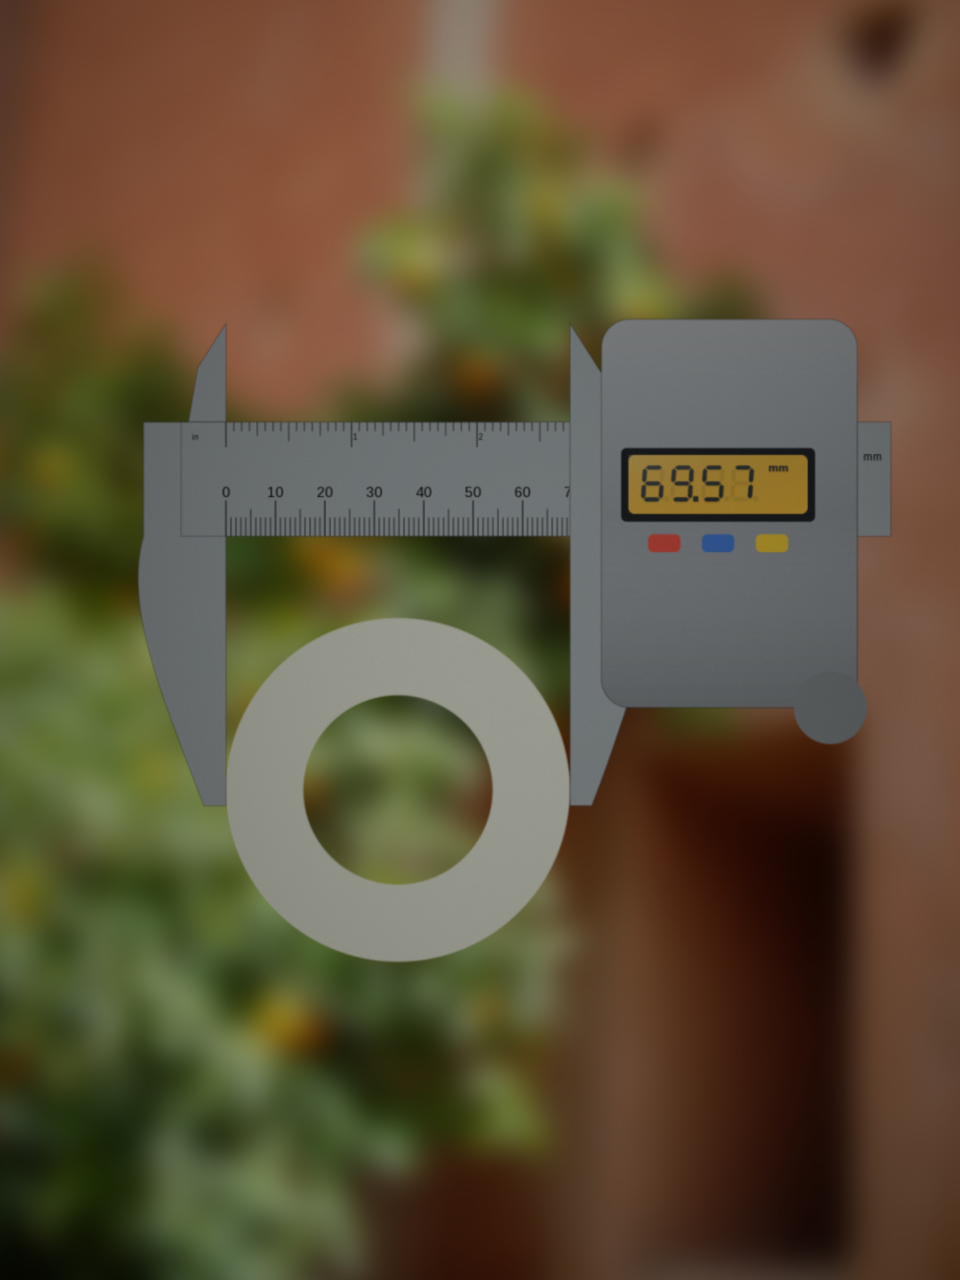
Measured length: 69.57 mm
